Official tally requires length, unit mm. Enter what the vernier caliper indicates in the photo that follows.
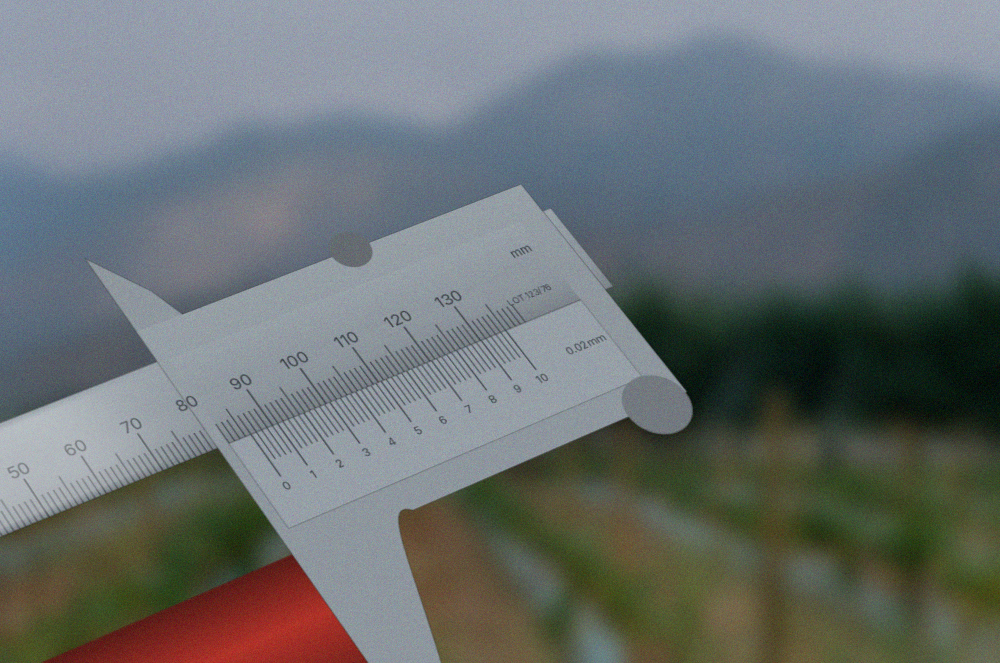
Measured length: 86.0 mm
